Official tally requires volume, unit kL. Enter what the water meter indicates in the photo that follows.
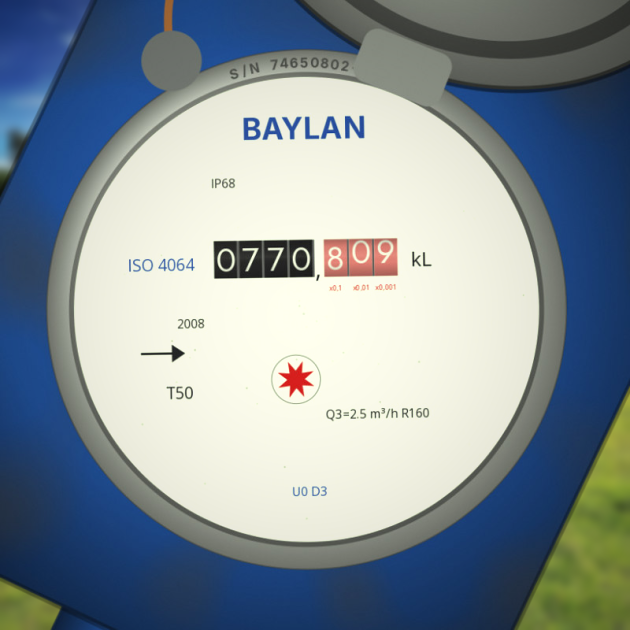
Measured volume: 770.809 kL
